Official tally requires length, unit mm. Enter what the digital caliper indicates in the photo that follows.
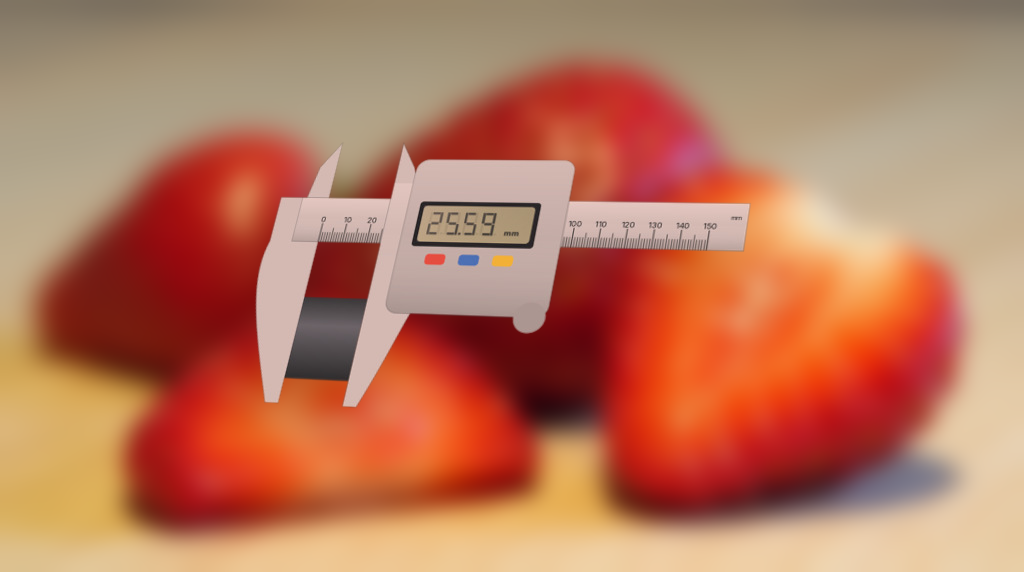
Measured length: 25.59 mm
